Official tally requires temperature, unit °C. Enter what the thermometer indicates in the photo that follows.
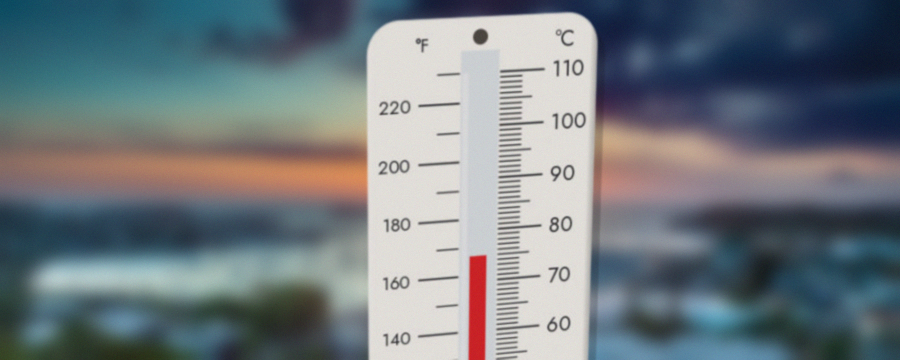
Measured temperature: 75 °C
